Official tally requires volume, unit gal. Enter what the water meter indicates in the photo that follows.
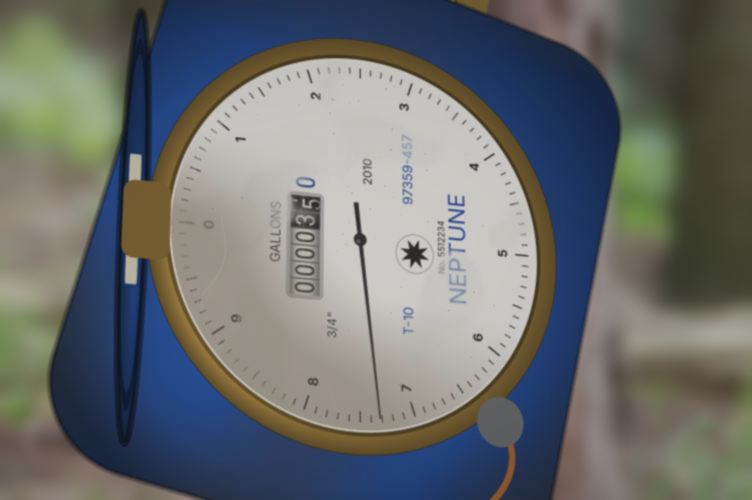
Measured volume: 347.3 gal
